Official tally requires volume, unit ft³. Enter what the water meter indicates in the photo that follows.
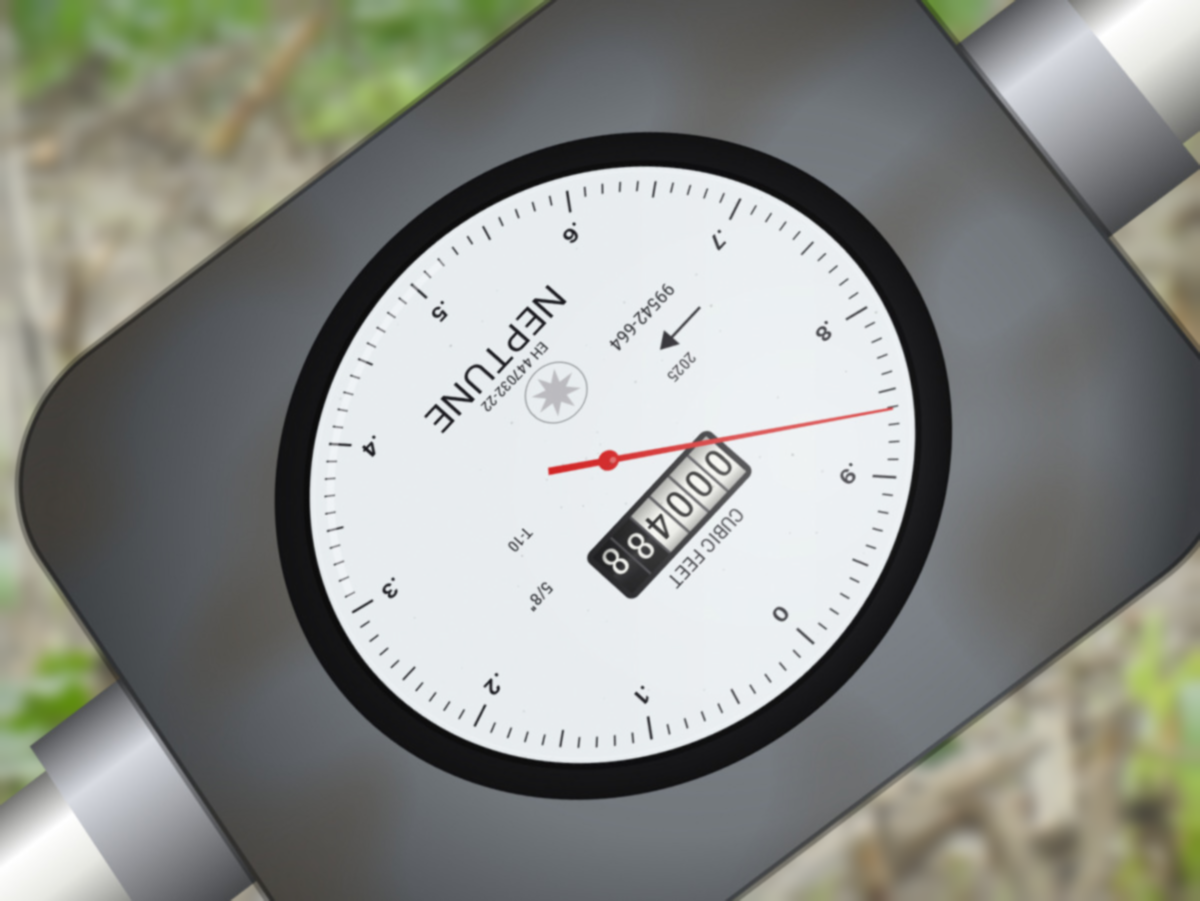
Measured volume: 487.86 ft³
